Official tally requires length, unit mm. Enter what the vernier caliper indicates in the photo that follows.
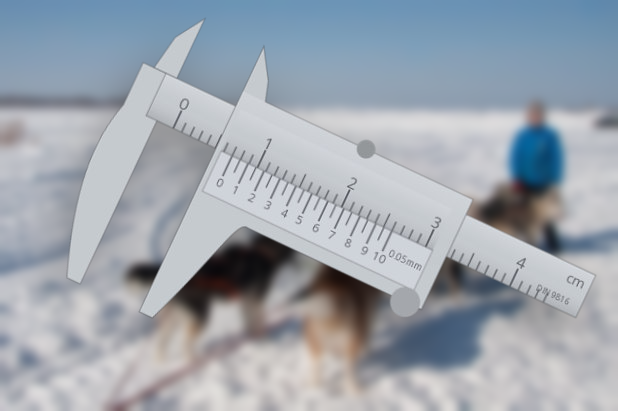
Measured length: 7.0 mm
